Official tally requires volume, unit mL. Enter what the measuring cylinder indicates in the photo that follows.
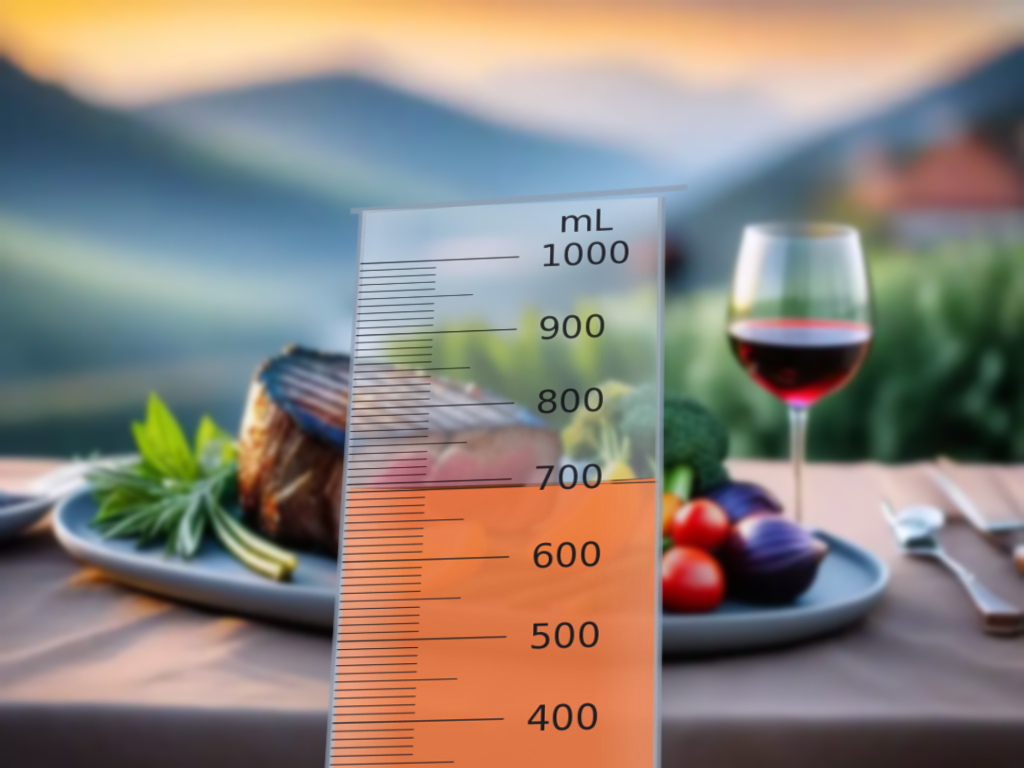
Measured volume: 690 mL
